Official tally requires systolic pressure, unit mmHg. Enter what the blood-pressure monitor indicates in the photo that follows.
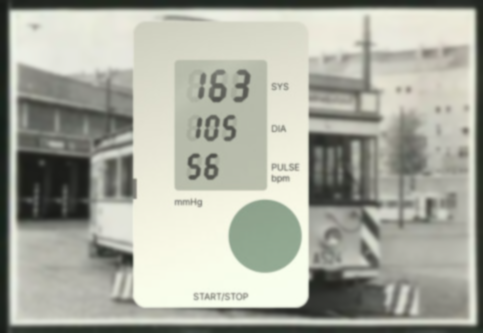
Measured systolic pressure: 163 mmHg
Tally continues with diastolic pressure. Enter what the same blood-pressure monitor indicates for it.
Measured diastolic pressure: 105 mmHg
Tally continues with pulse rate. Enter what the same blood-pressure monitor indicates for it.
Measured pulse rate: 56 bpm
